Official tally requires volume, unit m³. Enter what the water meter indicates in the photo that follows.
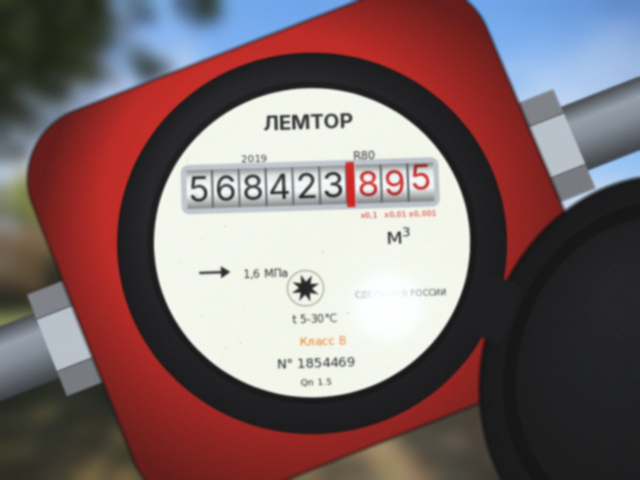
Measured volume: 568423.895 m³
